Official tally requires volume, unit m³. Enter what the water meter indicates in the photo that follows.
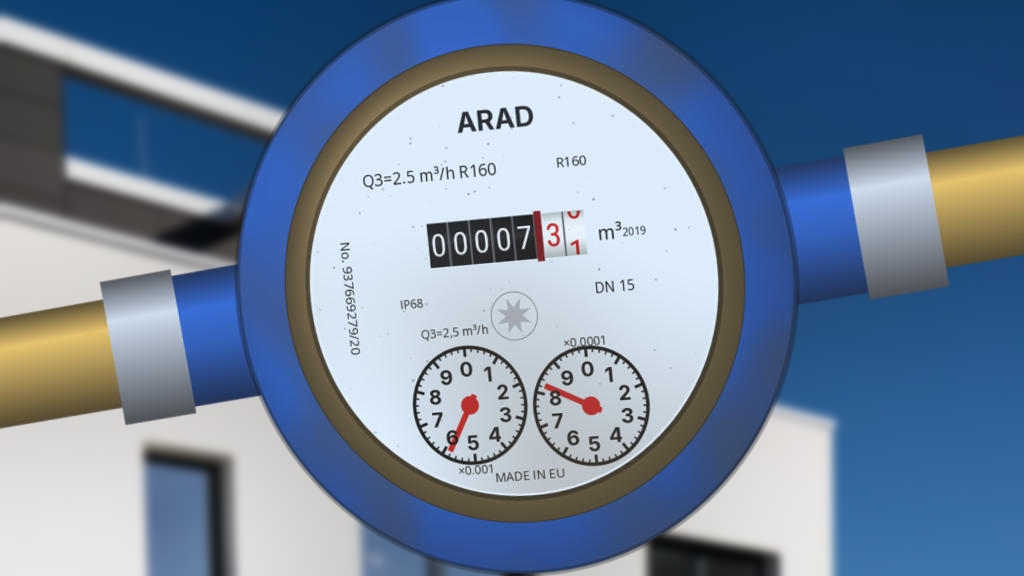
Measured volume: 7.3058 m³
